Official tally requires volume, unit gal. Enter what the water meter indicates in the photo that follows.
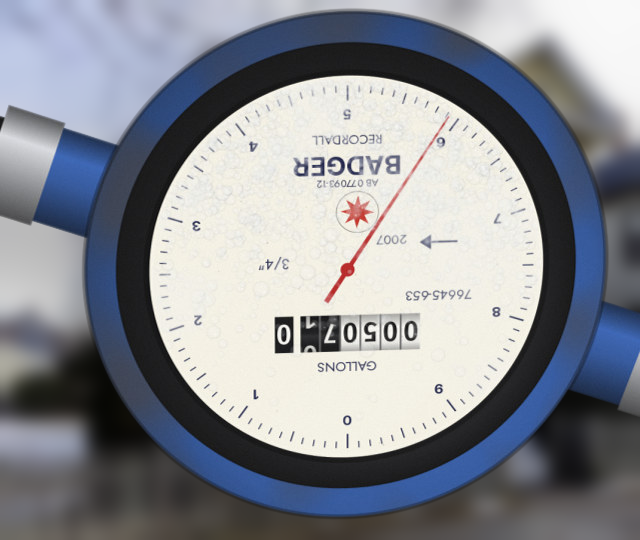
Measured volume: 50705.9 gal
